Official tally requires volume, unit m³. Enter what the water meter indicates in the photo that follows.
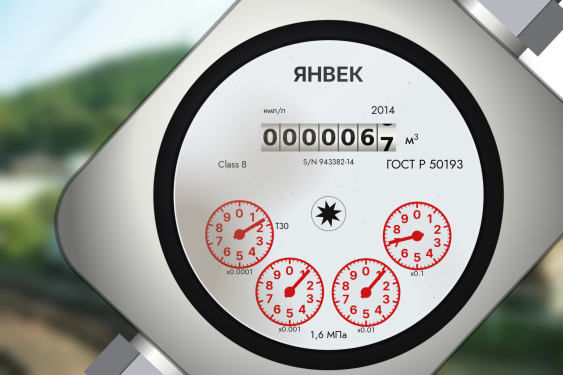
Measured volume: 66.7111 m³
